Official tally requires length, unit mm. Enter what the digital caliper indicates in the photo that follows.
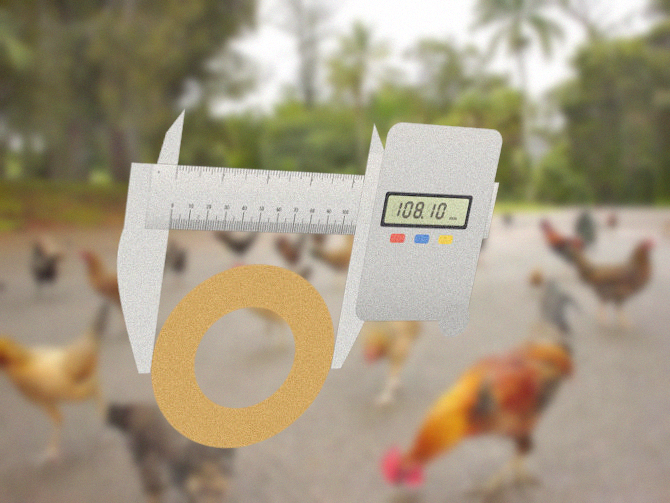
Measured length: 108.10 mm
